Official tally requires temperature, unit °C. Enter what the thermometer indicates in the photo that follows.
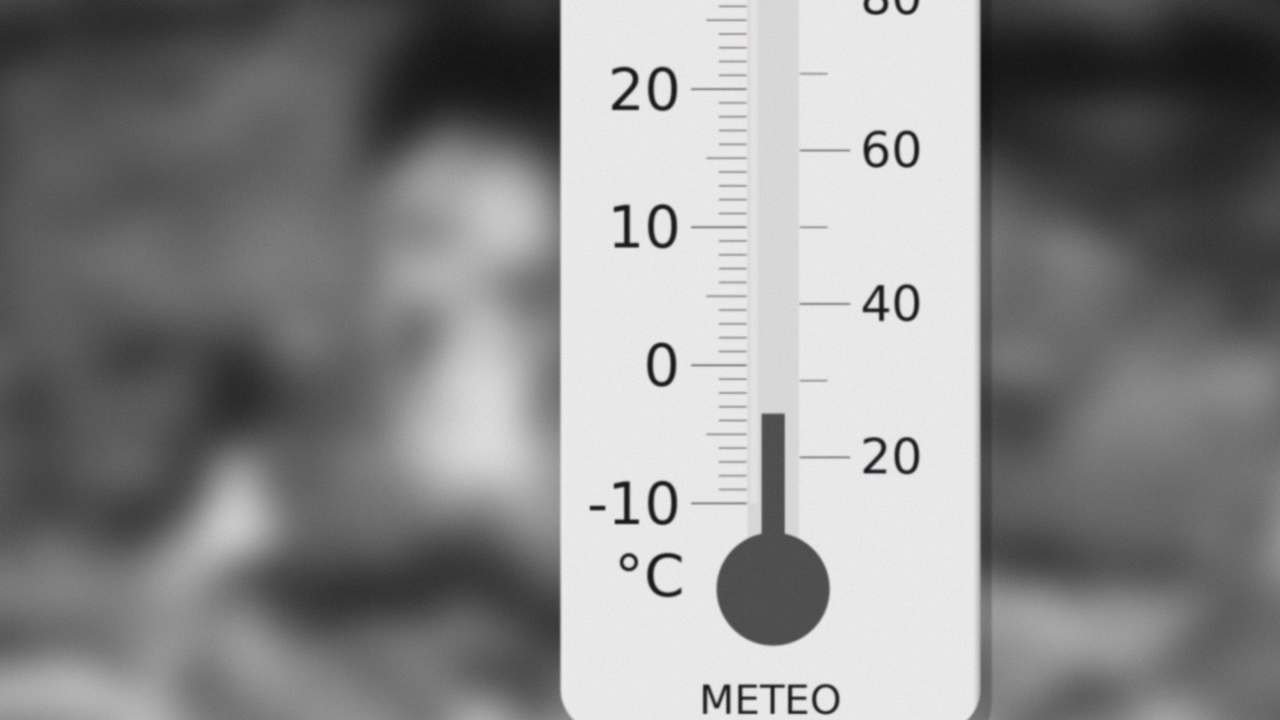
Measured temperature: -3.5 °C
